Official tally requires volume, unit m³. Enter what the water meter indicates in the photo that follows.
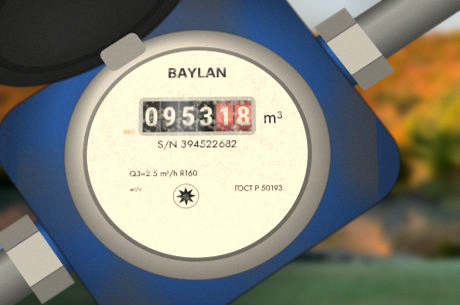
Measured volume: 953.18 m³
